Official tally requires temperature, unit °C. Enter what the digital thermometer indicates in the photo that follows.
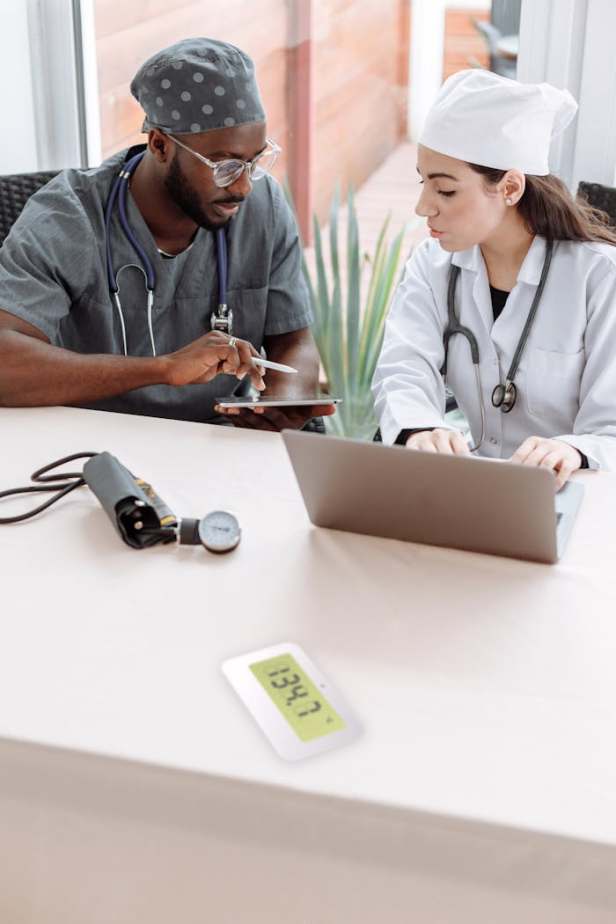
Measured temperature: 134.7 °C
